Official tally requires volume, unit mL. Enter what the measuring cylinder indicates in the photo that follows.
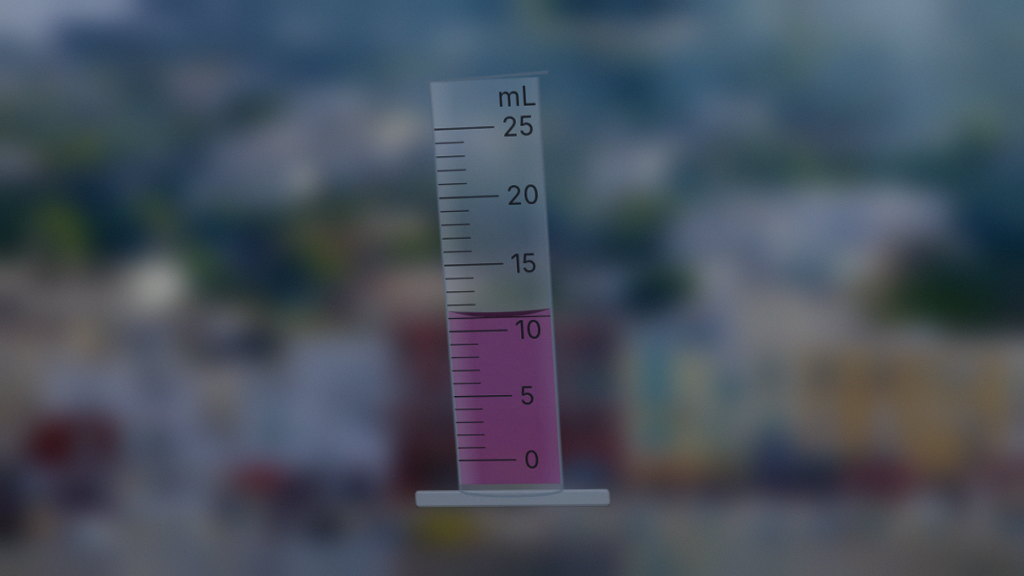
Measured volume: 11 mL
